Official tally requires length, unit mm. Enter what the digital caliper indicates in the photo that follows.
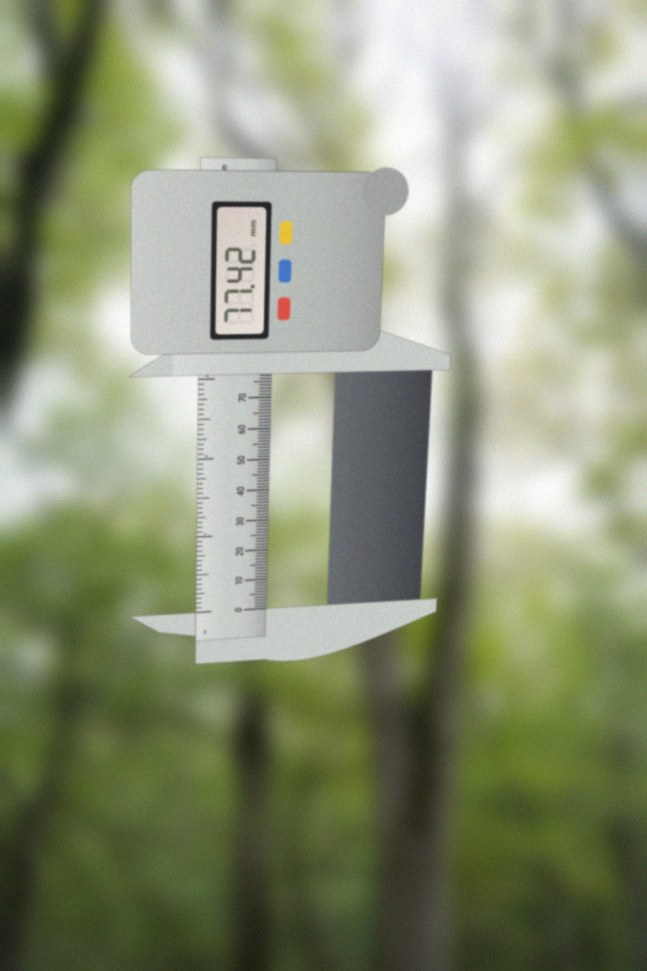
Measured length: 77.42 mm
